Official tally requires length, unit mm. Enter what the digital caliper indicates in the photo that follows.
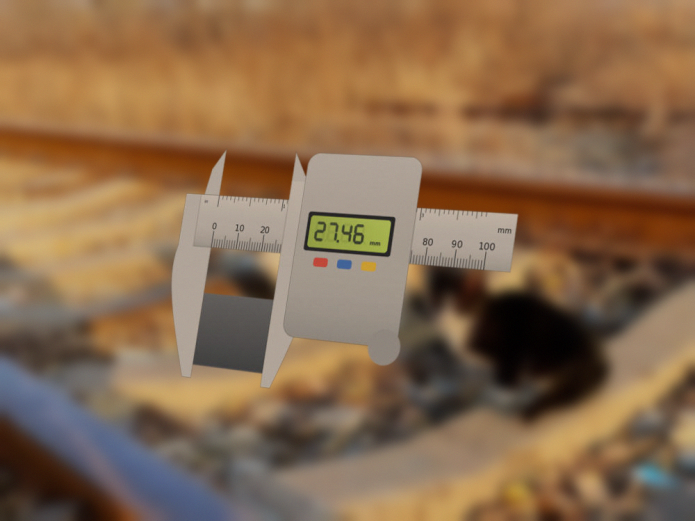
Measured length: 27.46 mm
